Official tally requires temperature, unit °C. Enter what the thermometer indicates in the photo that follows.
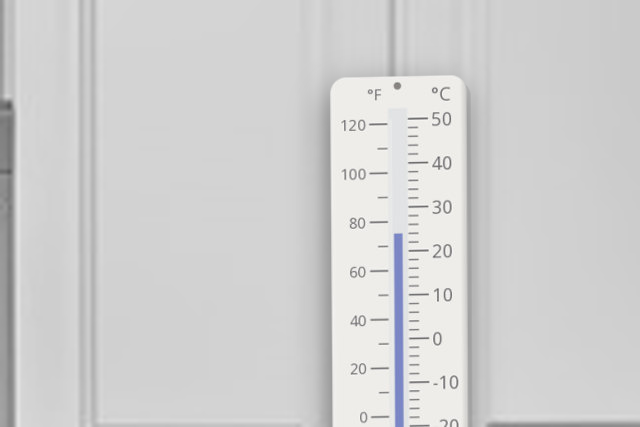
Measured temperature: 24 °C
